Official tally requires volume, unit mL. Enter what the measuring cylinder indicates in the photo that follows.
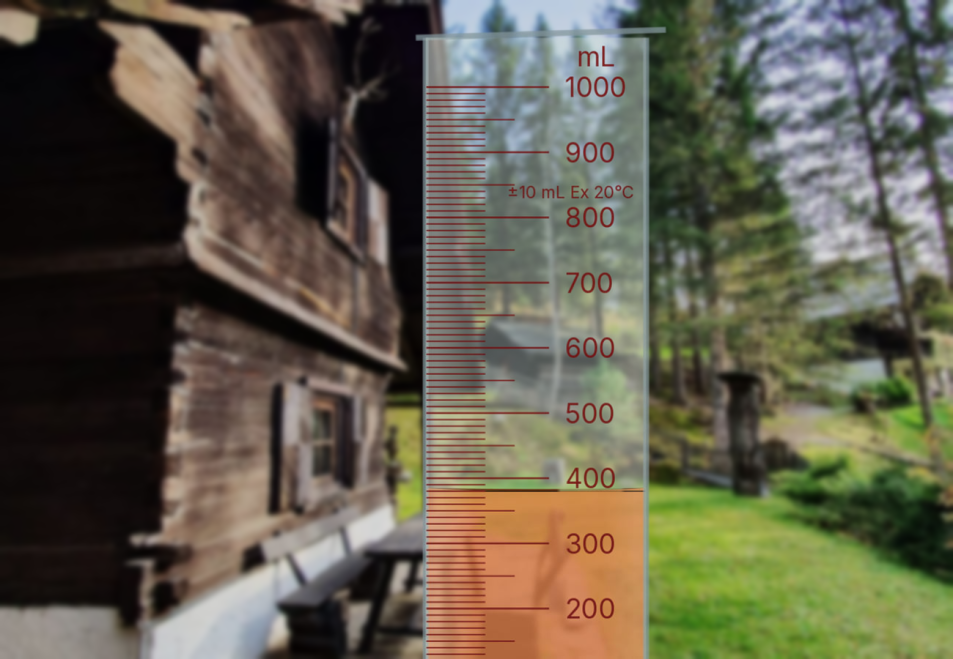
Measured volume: 380 mL
